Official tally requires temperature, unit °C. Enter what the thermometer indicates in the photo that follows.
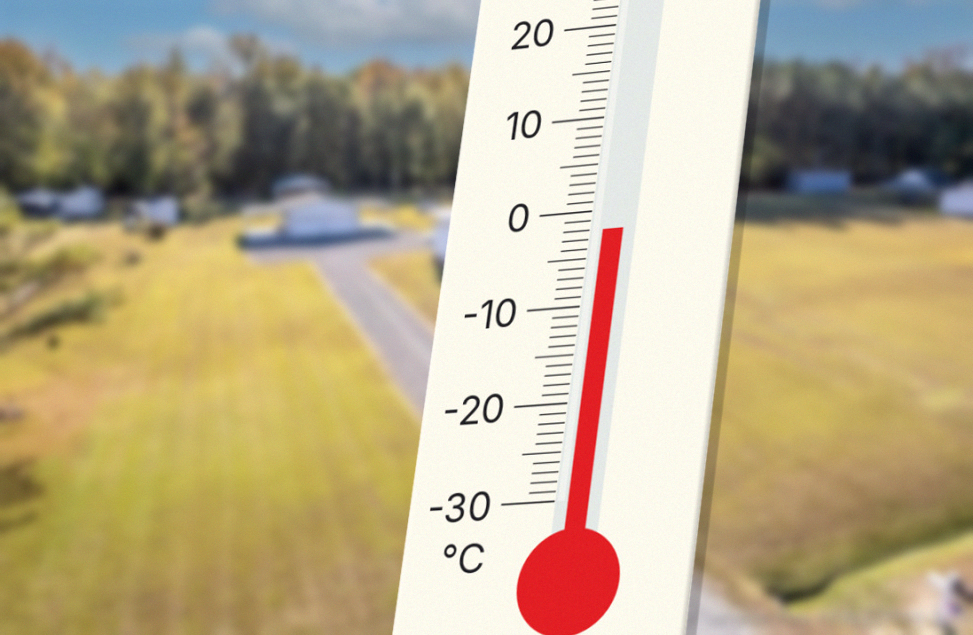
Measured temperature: -2 °C
